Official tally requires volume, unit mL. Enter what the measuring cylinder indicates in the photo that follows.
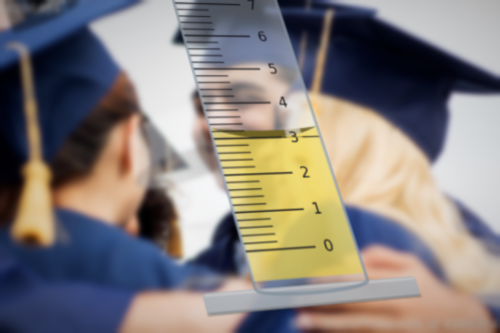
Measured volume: 3 mL
